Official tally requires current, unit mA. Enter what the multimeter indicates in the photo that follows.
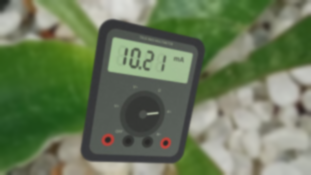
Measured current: 10.21 mA
